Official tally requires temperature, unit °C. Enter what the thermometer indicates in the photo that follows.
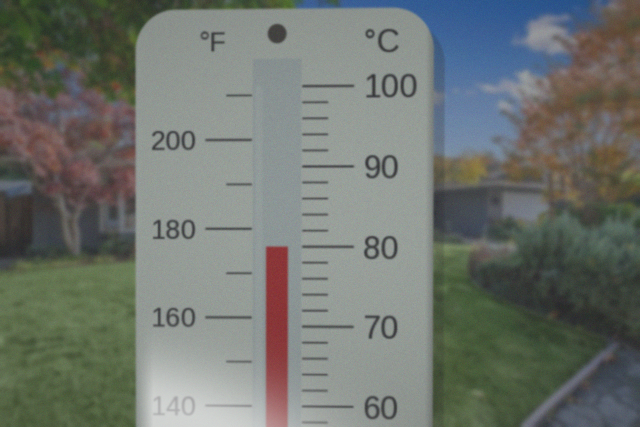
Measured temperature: 80 °C
